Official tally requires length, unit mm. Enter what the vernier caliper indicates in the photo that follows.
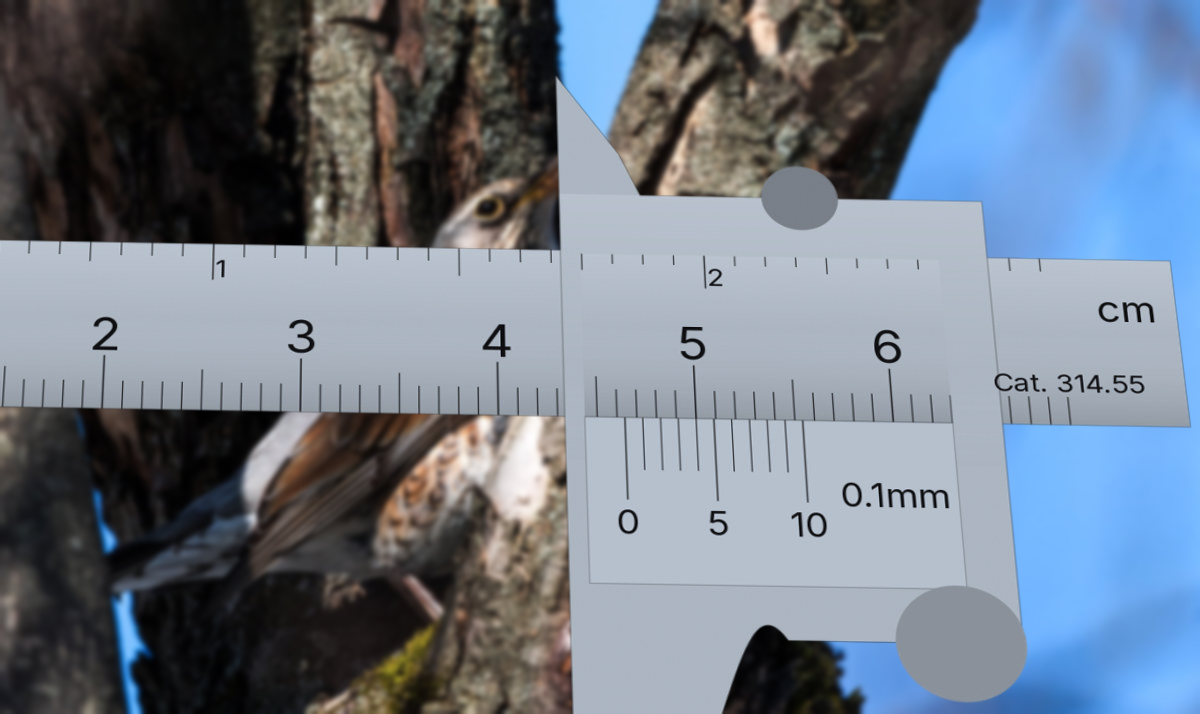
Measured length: 46.4 mm
